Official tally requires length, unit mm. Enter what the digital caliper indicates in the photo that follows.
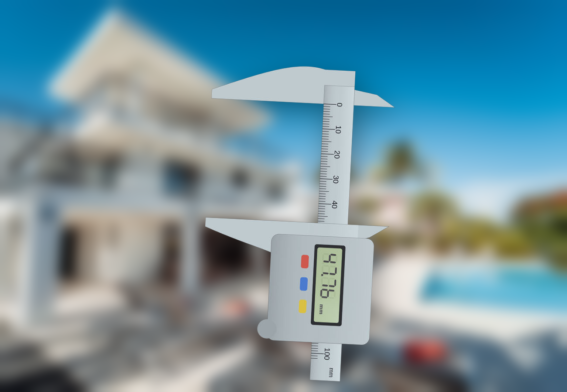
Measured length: 47.76 mm
